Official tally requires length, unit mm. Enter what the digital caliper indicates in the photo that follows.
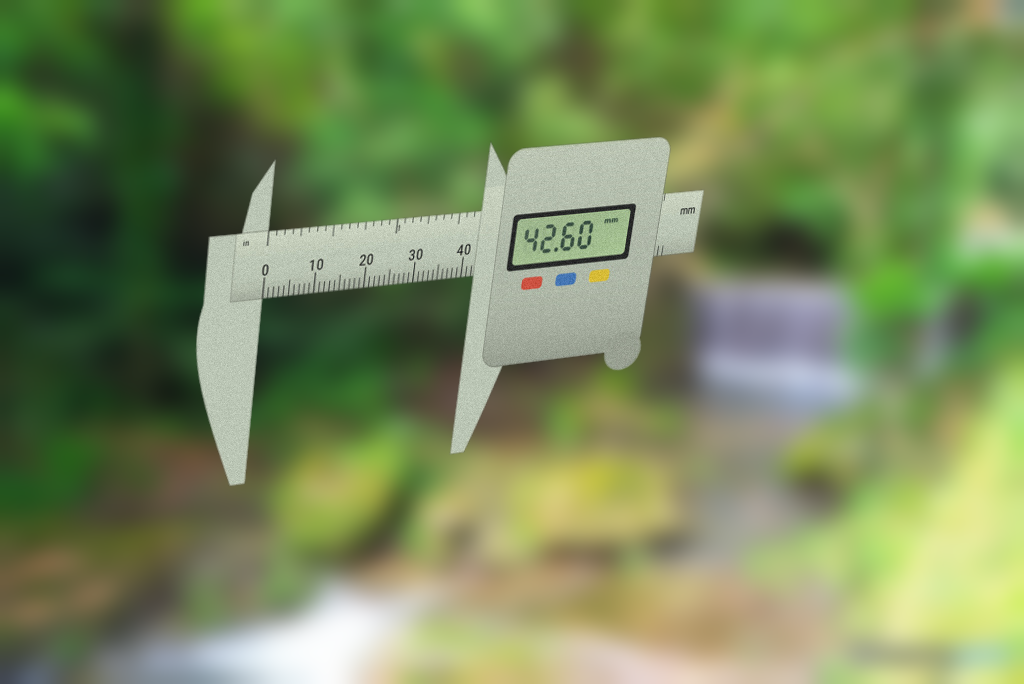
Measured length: 42.60 mm
